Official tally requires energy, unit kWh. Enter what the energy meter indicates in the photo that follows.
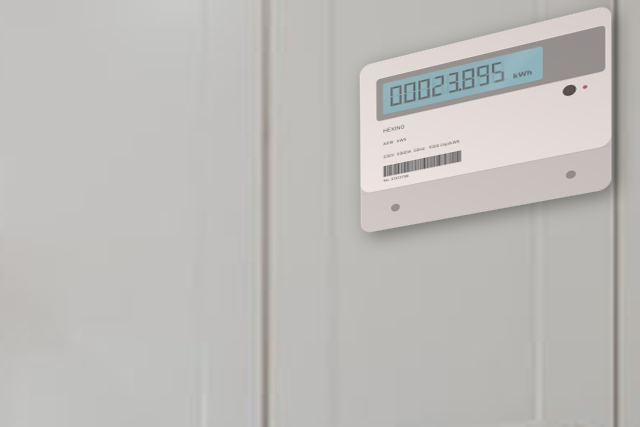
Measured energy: 23.895 kWh
